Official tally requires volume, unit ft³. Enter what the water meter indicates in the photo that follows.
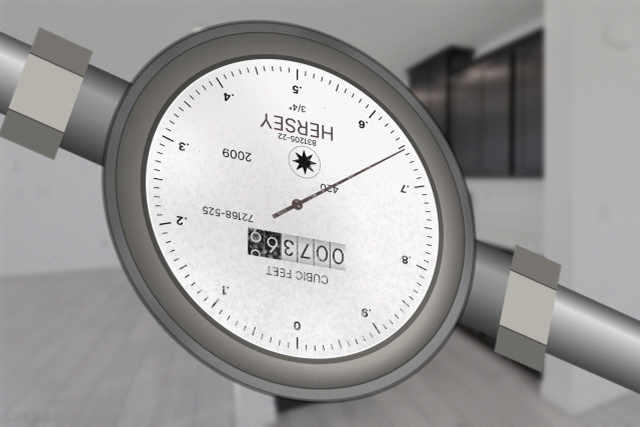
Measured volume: 7368.65 ft³
